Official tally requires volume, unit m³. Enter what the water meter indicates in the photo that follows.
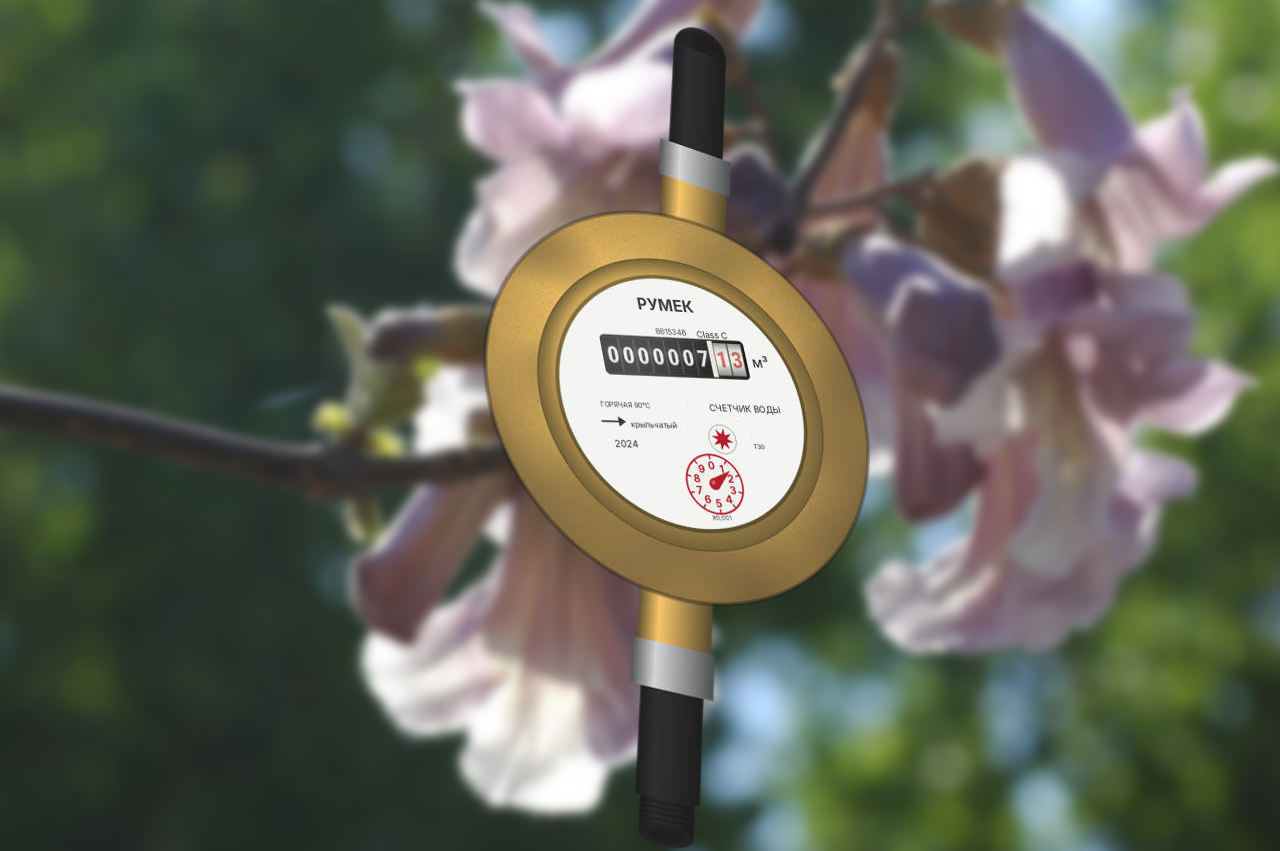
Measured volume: 7.131 m³
